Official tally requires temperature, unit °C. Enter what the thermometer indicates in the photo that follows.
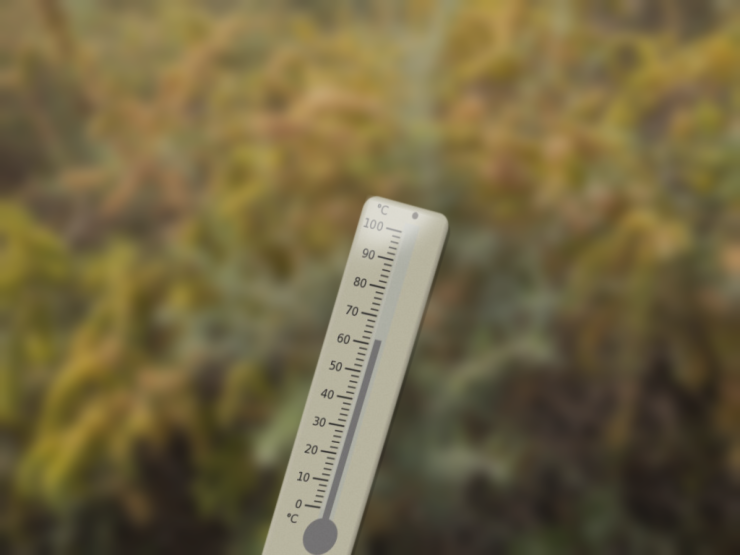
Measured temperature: 62 °C
